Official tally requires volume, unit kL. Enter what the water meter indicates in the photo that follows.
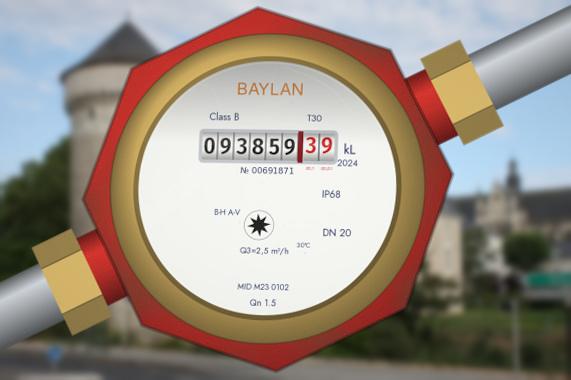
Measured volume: 93859.39 kL
